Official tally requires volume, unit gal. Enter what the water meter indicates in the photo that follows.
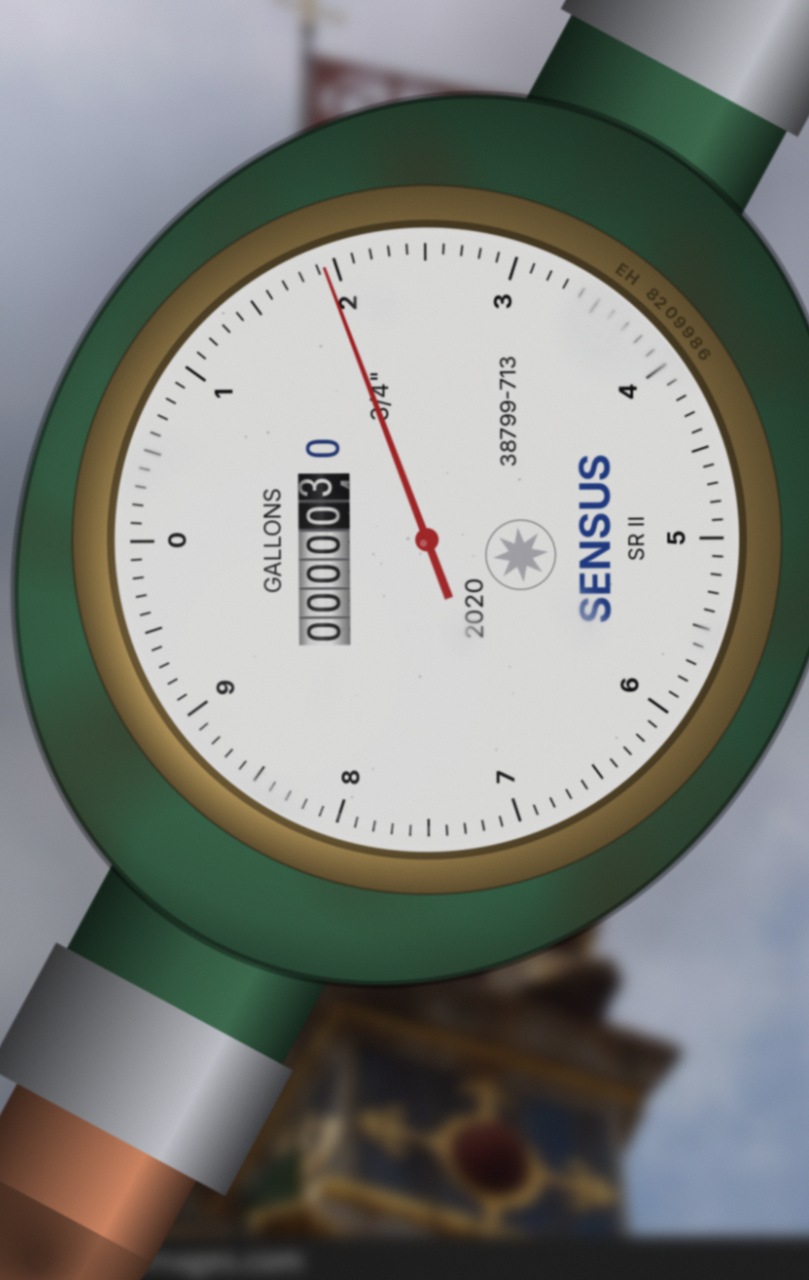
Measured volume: 31.9 gal
